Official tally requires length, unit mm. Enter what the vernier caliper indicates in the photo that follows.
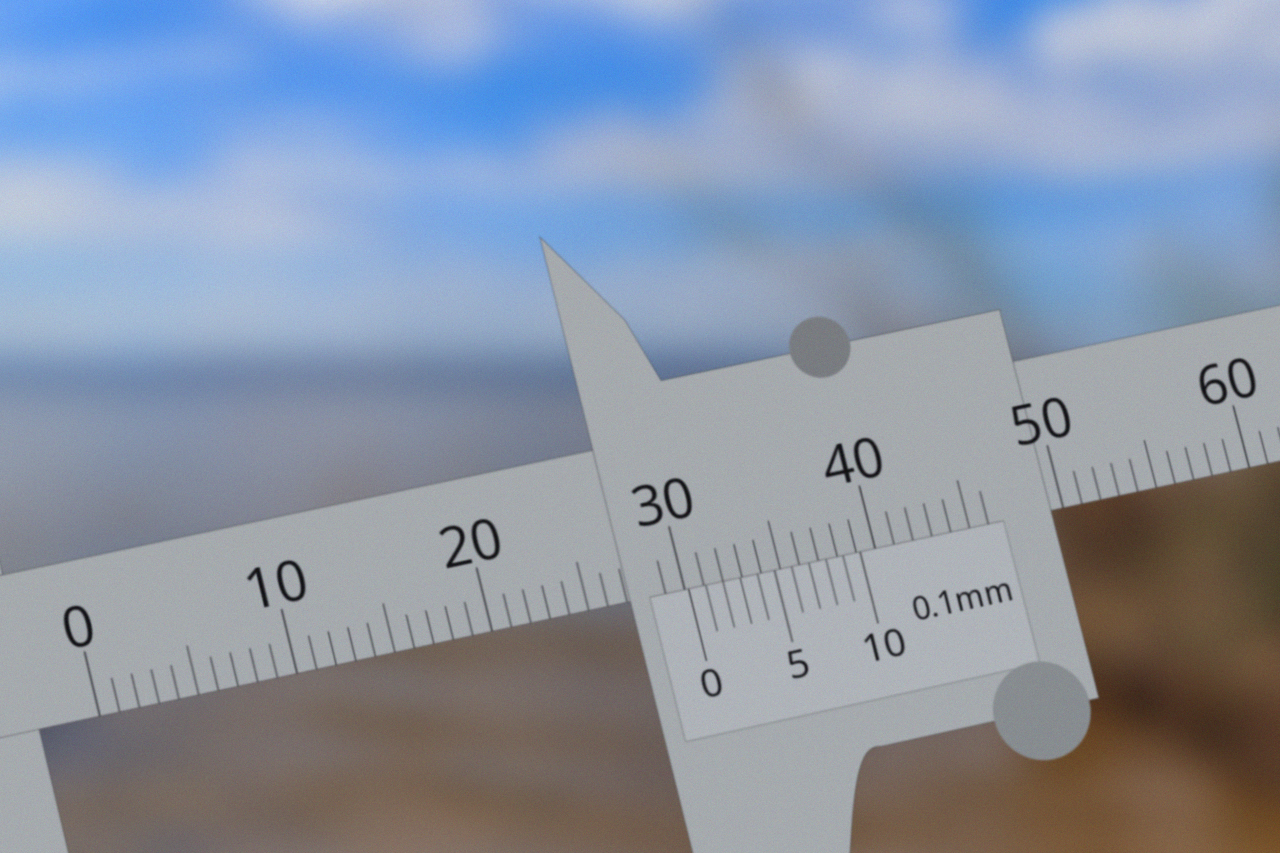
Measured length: 30.2 mm
